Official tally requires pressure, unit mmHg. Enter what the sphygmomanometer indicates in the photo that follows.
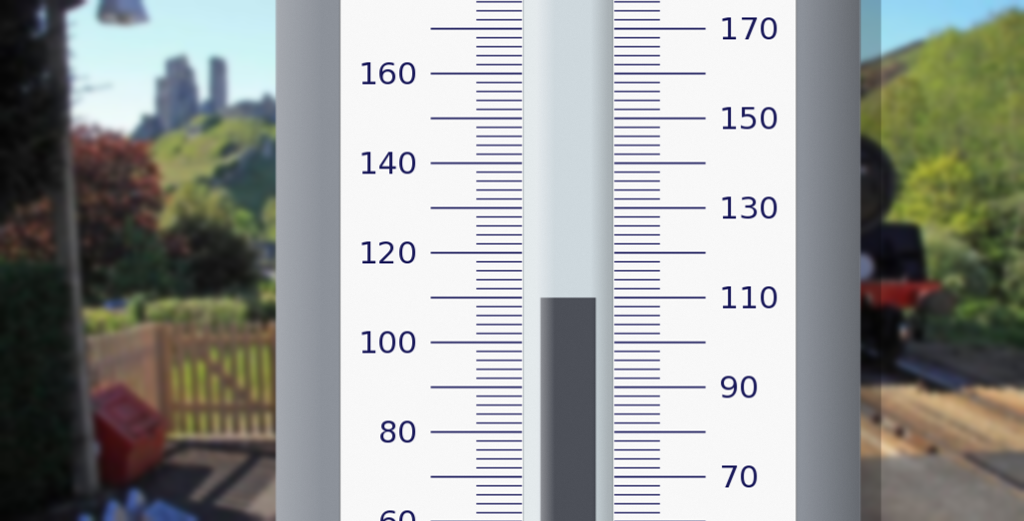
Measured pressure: 110 mmHg
